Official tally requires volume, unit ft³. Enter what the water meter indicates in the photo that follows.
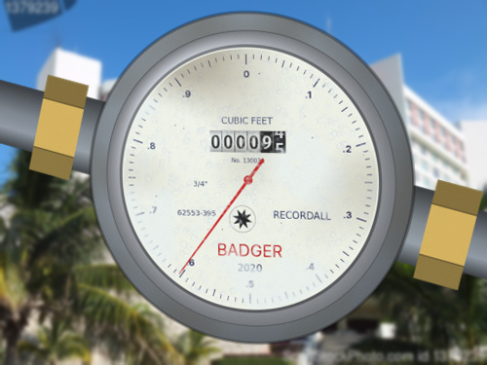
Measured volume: 94.60 ft³
